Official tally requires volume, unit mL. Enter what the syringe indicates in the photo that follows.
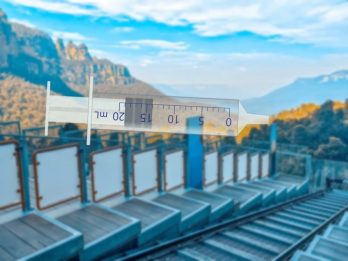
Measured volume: 14 mL
